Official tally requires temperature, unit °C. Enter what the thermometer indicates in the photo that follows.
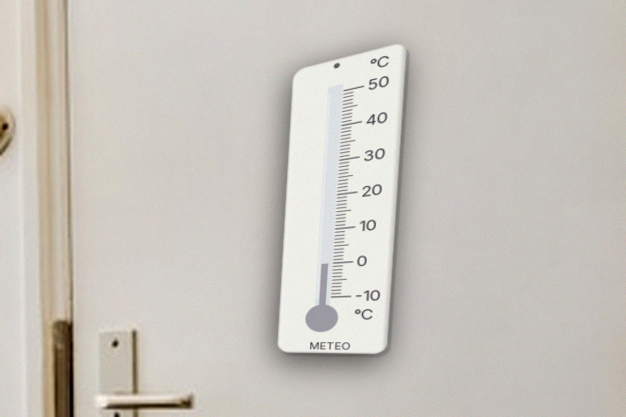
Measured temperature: 0 °C
